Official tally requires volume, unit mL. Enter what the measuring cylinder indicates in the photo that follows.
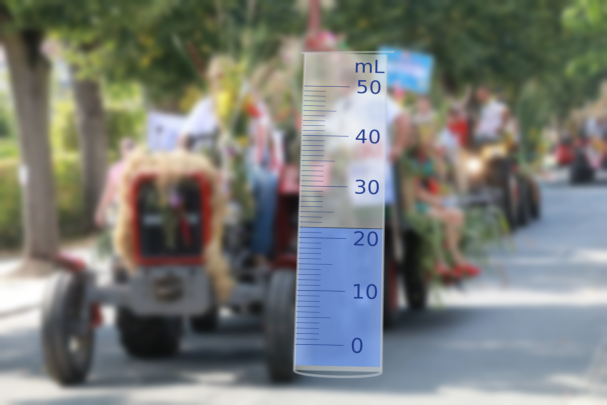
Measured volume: 22 mL
